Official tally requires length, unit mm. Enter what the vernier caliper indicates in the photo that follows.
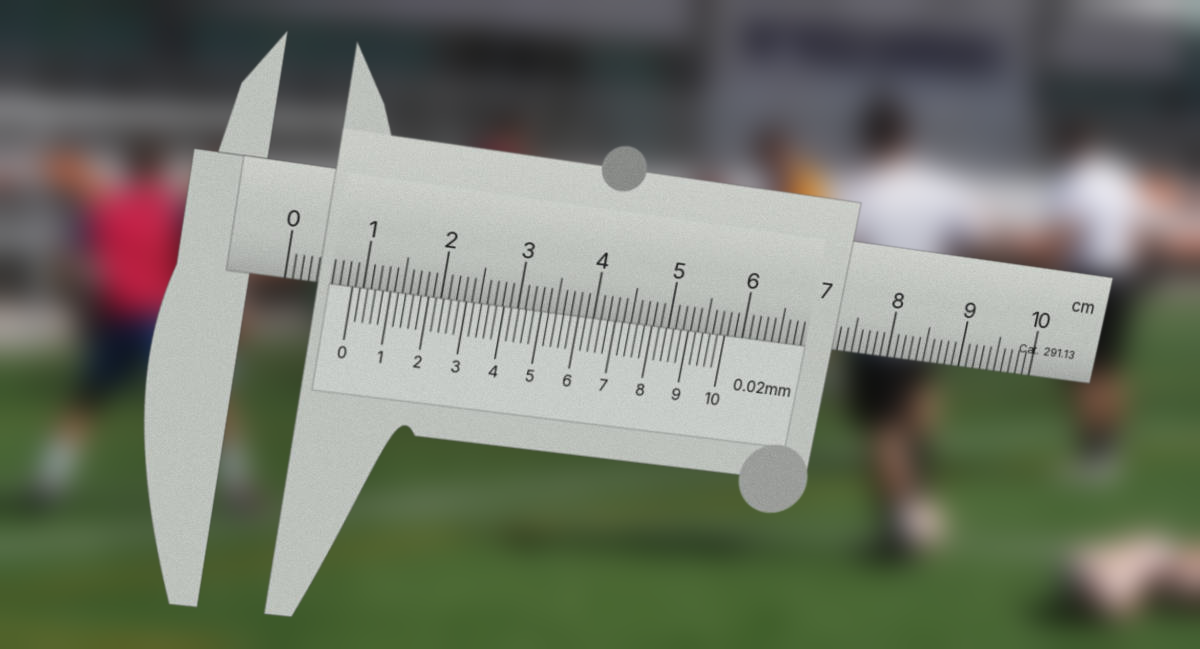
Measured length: 8.6 mm
